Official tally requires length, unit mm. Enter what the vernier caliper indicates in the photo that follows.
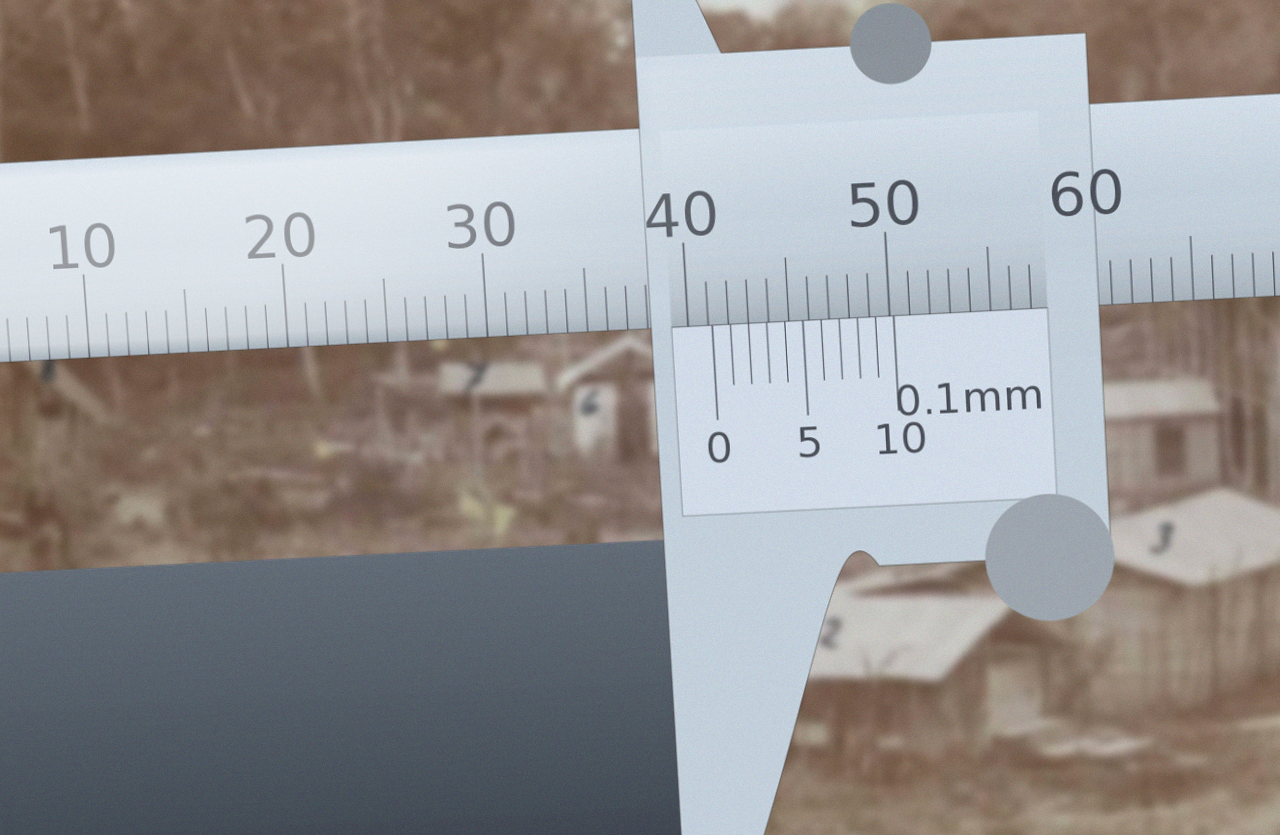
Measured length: 41.2 mm
